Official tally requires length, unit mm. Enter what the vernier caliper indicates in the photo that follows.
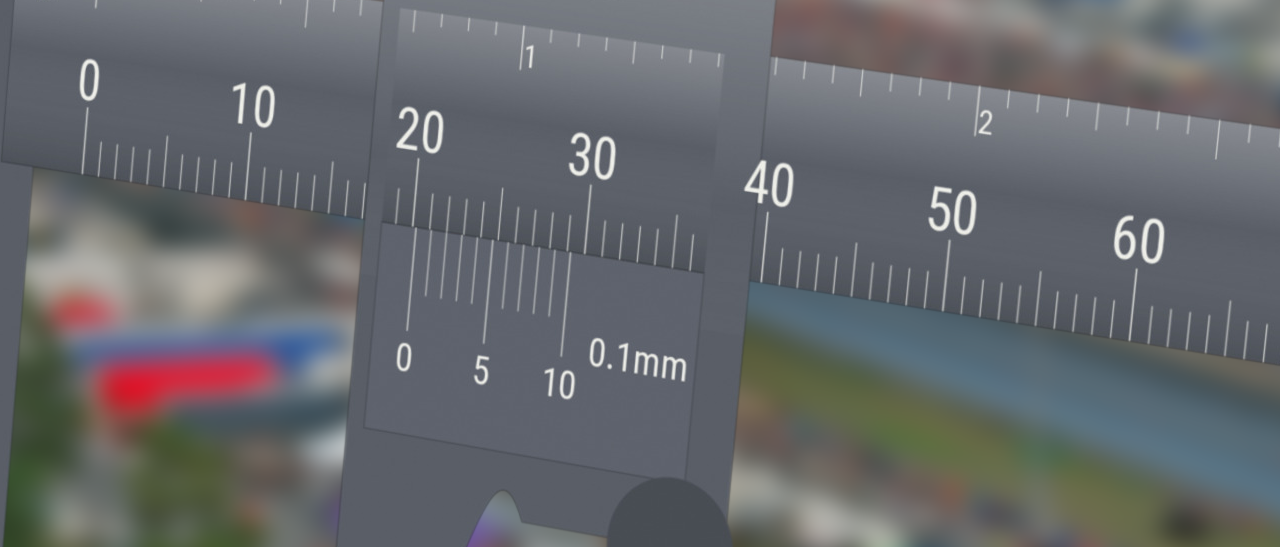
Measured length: 20.2 mm
